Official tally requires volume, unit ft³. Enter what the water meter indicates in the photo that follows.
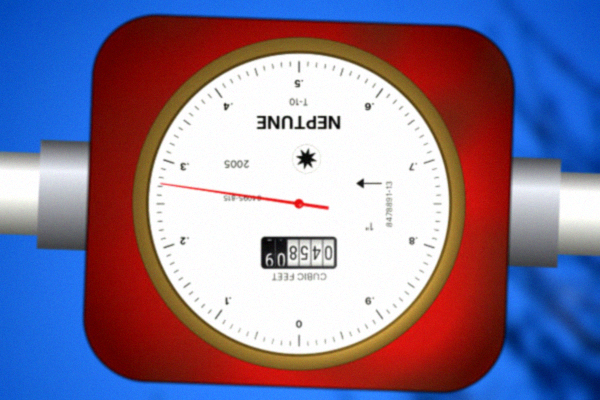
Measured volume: 45809.27 ft³
